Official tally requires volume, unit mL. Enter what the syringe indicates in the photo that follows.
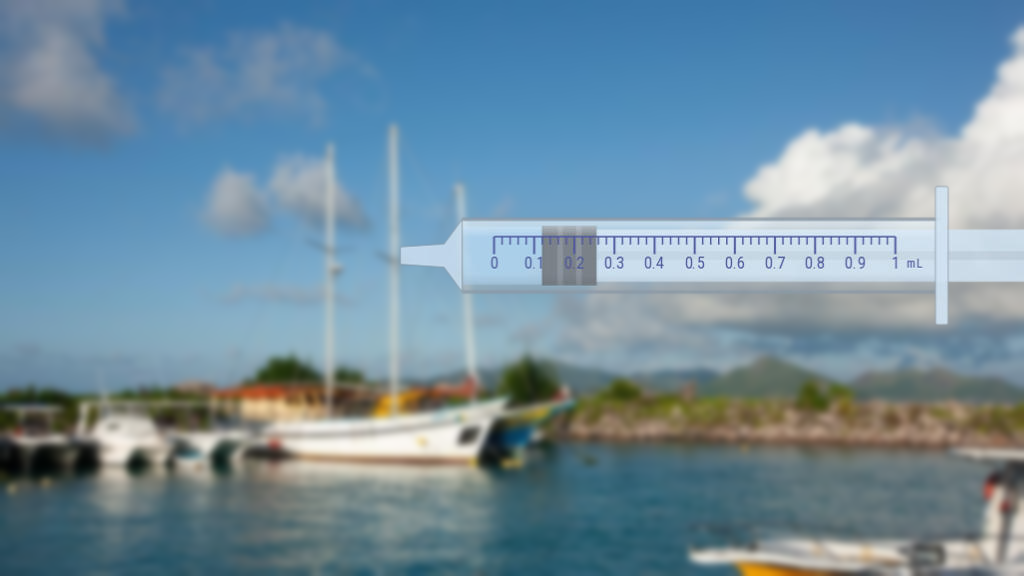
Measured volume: 0.12 mL
